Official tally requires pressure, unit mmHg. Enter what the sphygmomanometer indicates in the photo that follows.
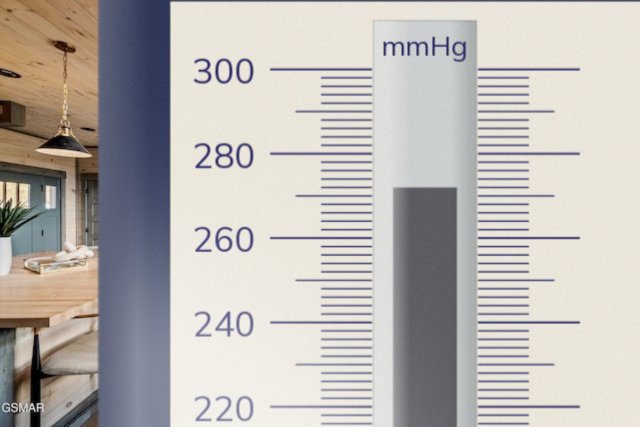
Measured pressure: 272 mmHg
